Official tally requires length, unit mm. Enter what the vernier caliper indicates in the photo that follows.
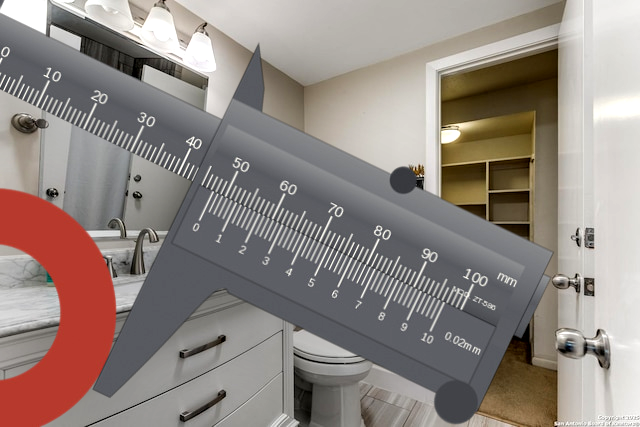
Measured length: 47.5 mm
